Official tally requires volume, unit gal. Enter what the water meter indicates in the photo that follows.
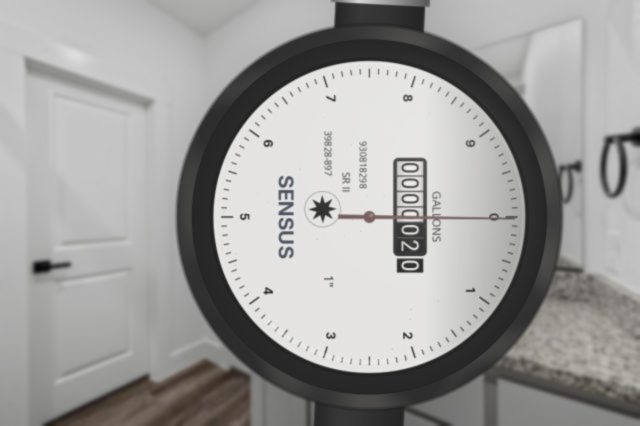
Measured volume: 20.0 gal
